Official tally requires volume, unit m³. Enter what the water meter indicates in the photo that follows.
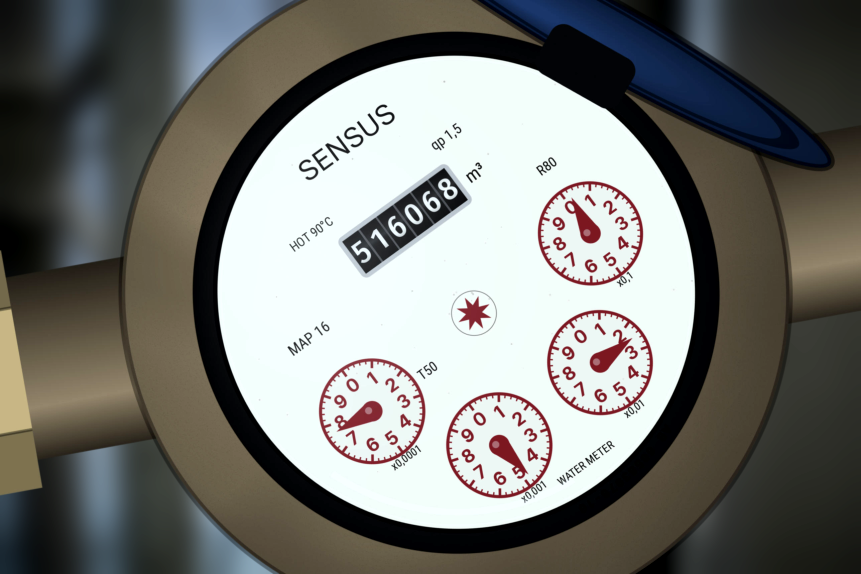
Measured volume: 516068.0247 m³
